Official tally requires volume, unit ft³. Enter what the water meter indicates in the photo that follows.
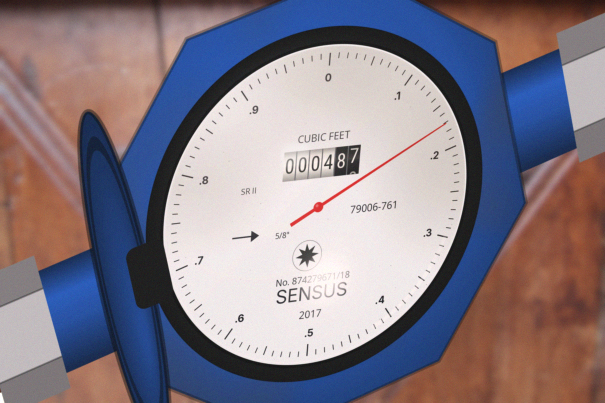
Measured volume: 487.17 ft³
